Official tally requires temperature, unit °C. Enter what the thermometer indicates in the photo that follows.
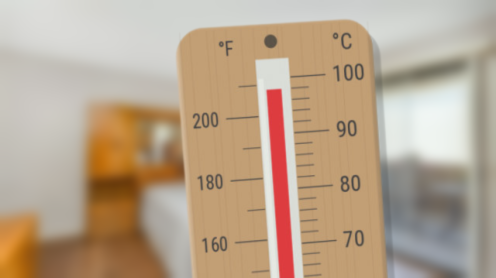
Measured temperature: 98 °C
